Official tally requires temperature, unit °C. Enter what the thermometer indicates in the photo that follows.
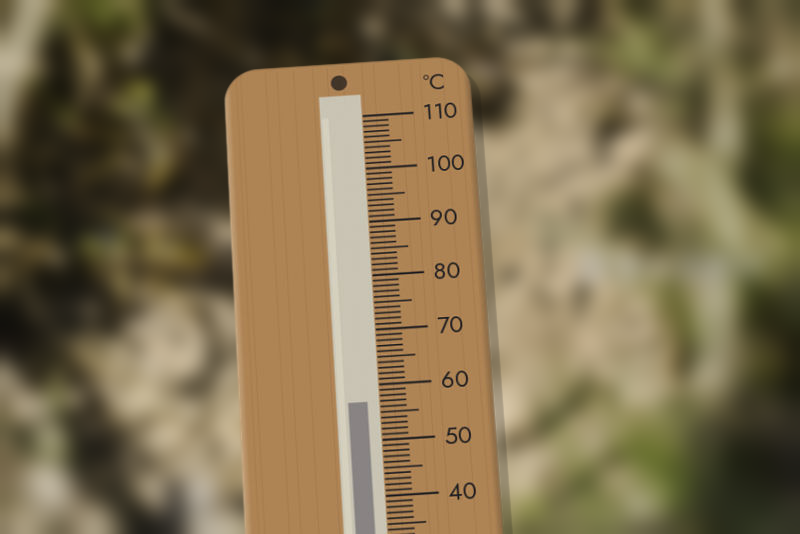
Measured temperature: 57 °C
